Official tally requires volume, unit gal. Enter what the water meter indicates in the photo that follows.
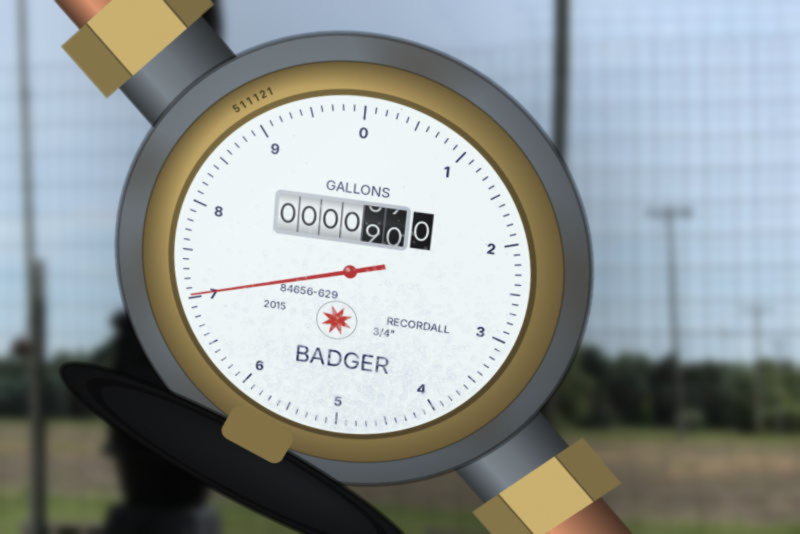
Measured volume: 897.0 gal
